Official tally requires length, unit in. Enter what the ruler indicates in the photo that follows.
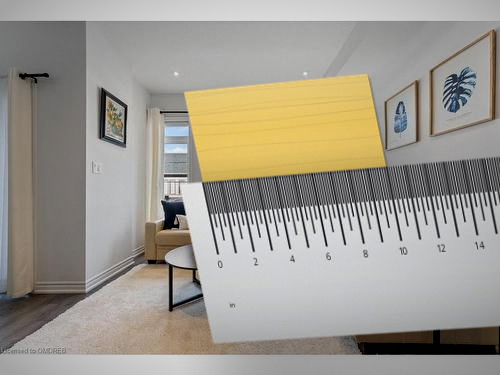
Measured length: 10 in
